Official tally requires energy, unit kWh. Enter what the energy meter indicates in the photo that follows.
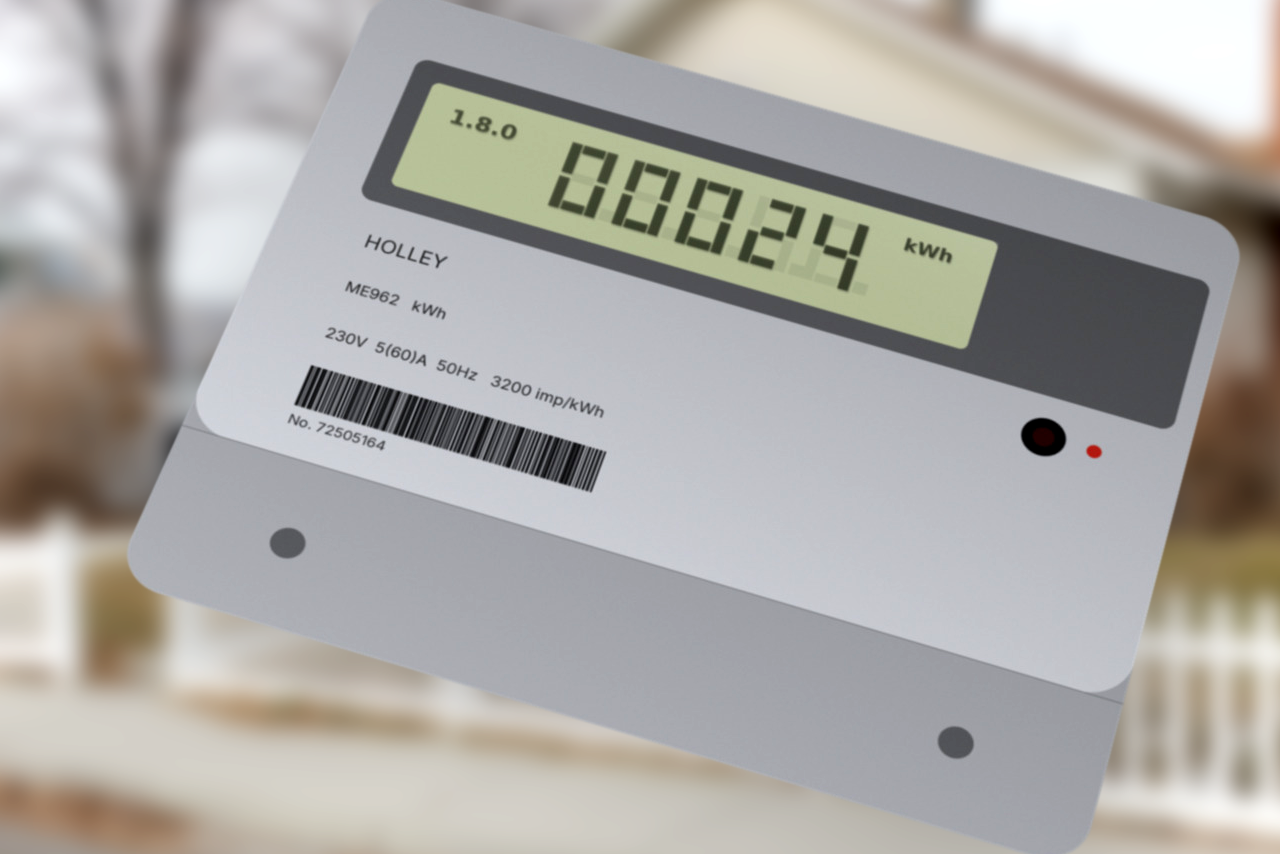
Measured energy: 24 kWh
